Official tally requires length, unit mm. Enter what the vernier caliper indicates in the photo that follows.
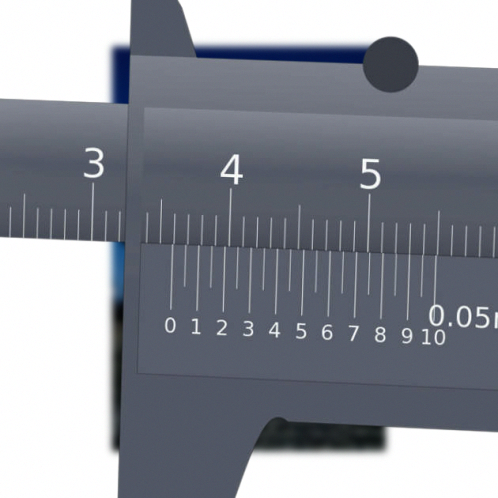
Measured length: 35.9 mm
